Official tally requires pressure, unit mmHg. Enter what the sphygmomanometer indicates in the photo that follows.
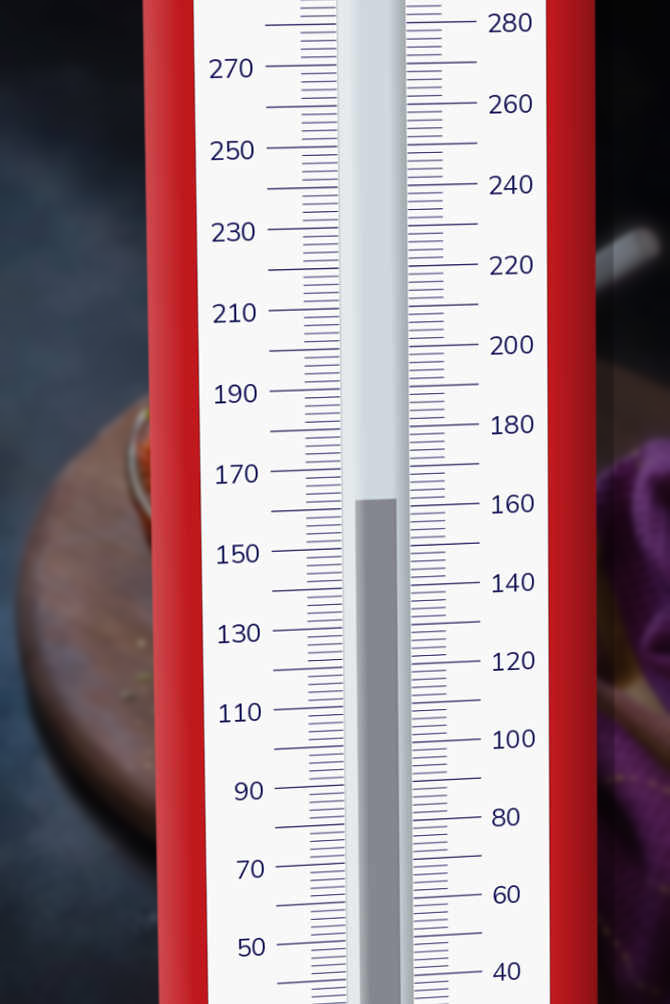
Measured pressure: 162 mmHg
